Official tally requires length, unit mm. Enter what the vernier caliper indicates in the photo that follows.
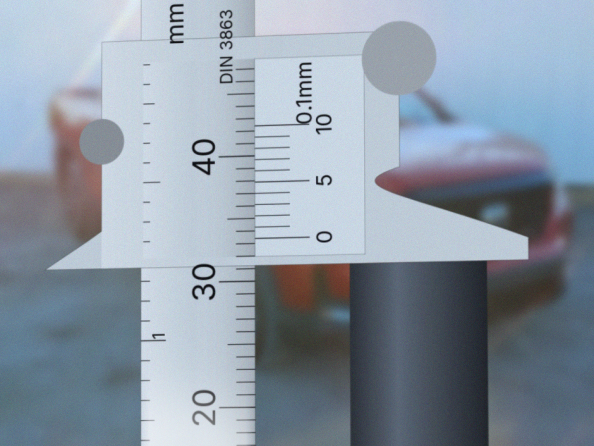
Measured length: 33.4 mm
